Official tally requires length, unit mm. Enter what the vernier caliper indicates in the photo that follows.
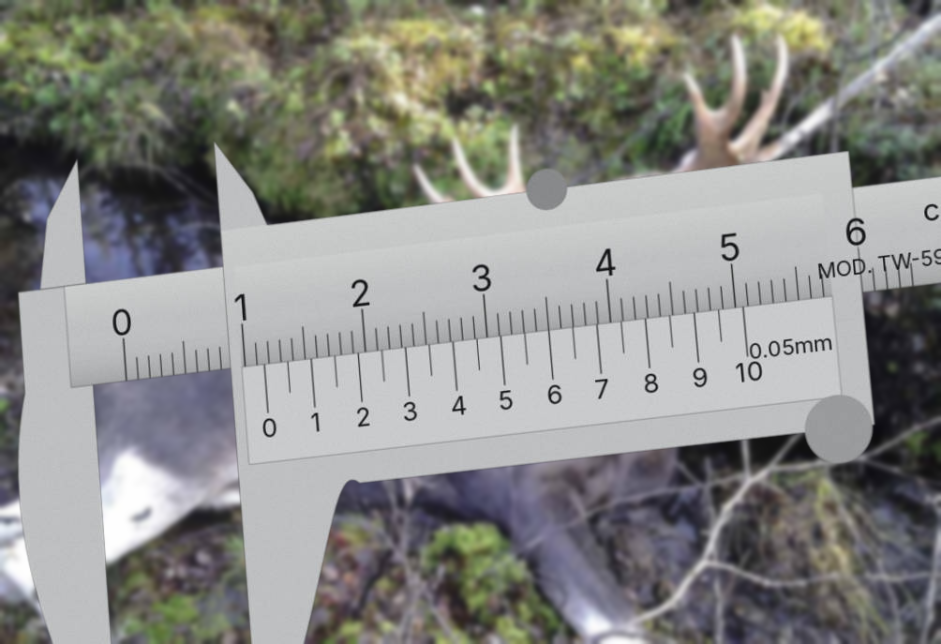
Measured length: 11.6 mm
